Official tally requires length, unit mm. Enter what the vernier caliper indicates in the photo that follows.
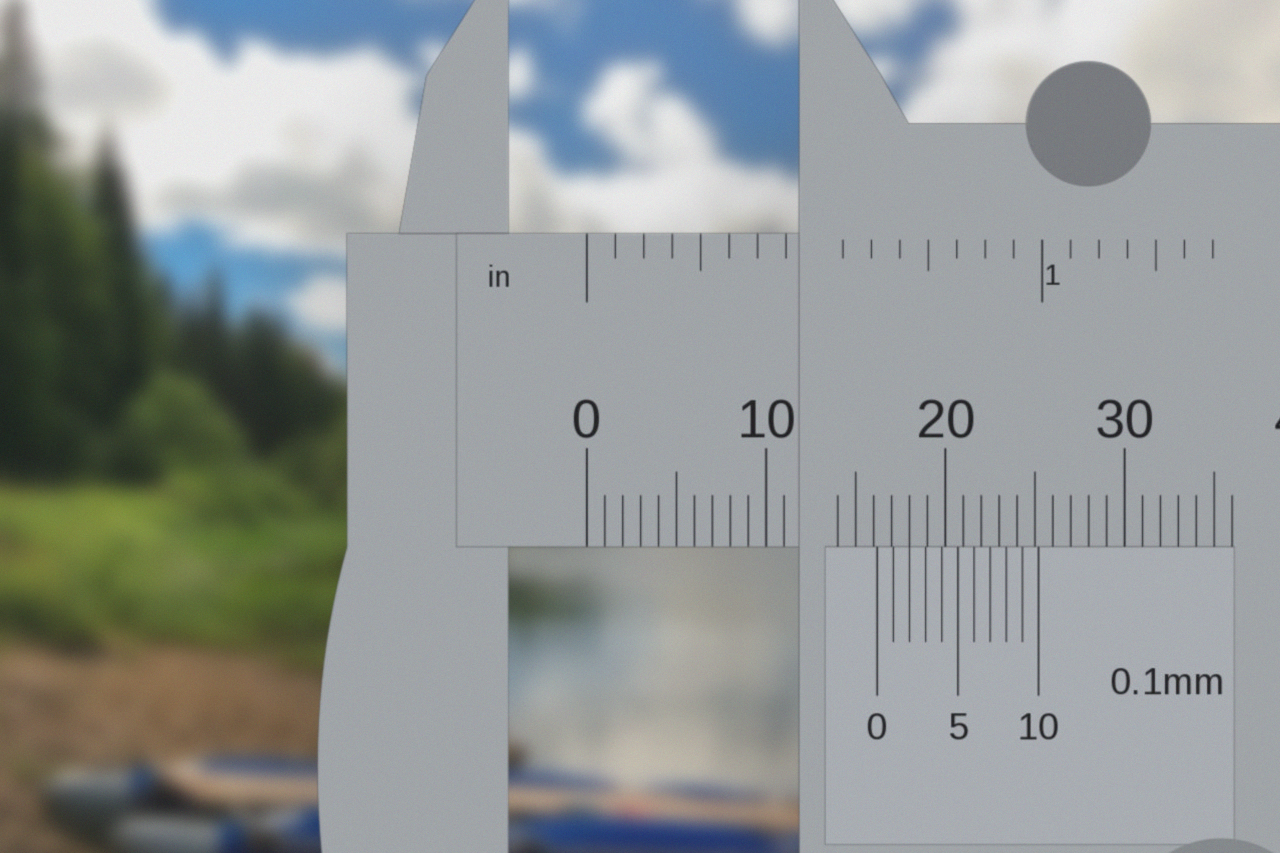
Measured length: 16.2 mm
